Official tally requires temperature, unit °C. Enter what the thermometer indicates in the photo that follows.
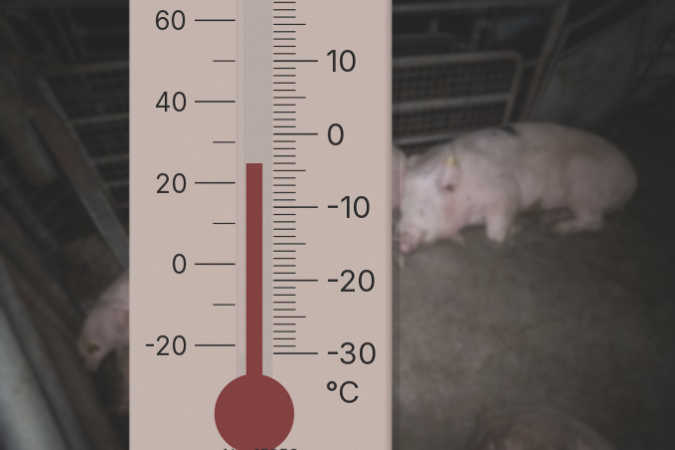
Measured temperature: -4 °C
